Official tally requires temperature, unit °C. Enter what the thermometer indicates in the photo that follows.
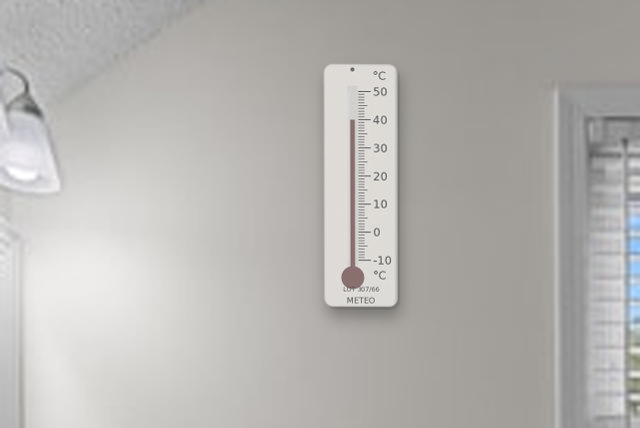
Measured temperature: 40 °C
